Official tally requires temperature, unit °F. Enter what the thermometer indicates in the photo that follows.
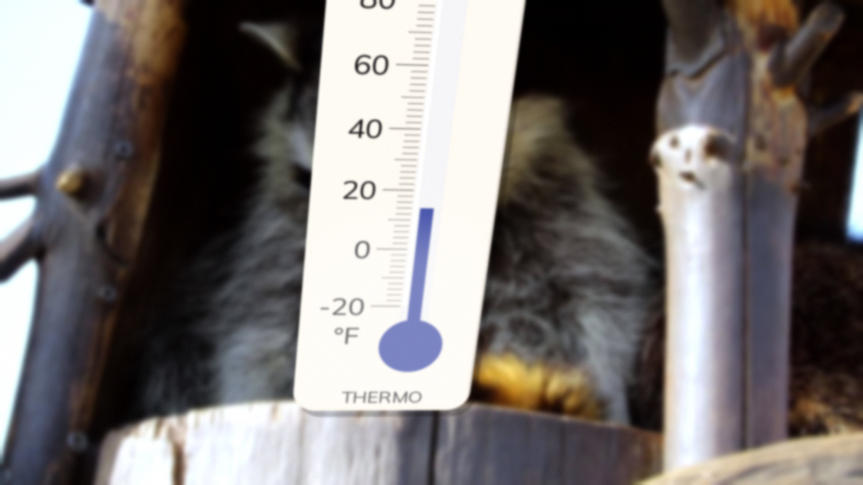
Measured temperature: 14 °F
